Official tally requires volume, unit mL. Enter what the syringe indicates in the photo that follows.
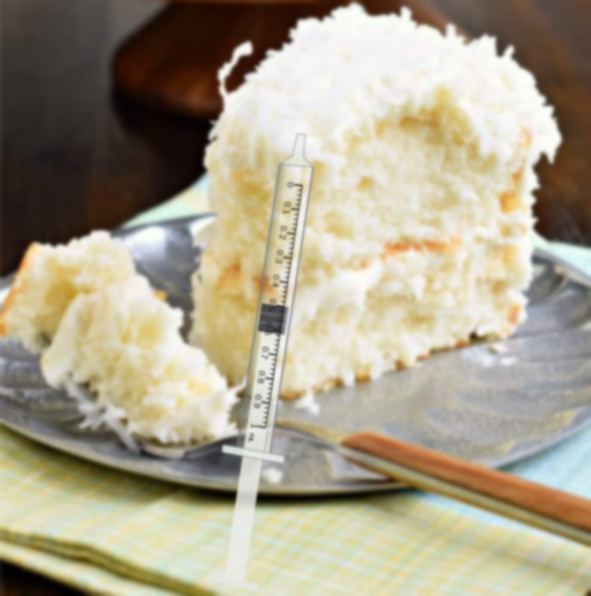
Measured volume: 0.5 mL
